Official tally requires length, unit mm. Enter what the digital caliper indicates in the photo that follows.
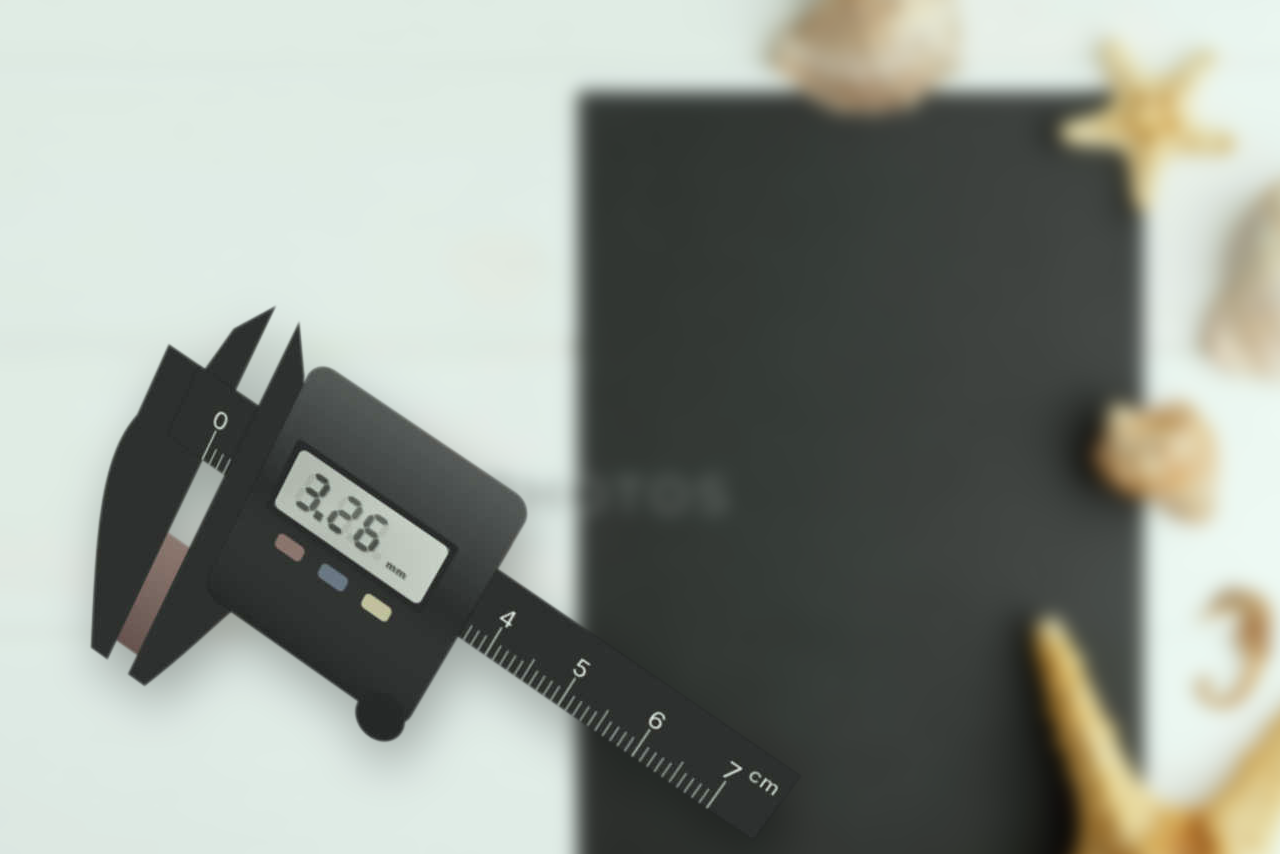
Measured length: 3.26 mm
